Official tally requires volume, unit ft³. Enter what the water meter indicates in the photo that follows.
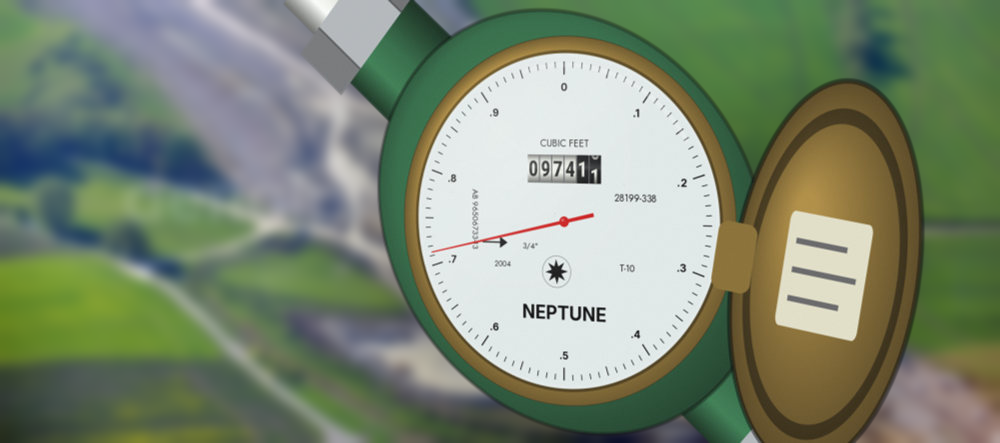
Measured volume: 97410.71 ft³
